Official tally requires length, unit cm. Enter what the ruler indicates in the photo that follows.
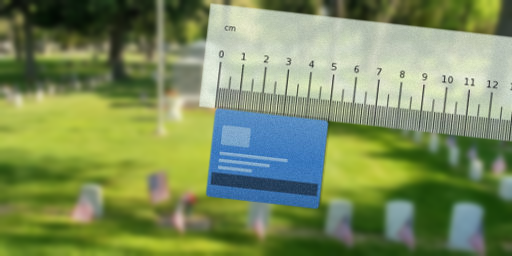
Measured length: 5 cm
